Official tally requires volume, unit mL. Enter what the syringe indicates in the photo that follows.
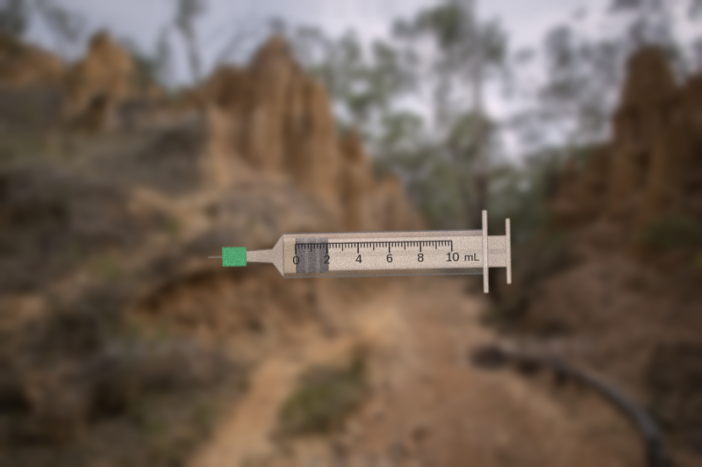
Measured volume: 0 mL
